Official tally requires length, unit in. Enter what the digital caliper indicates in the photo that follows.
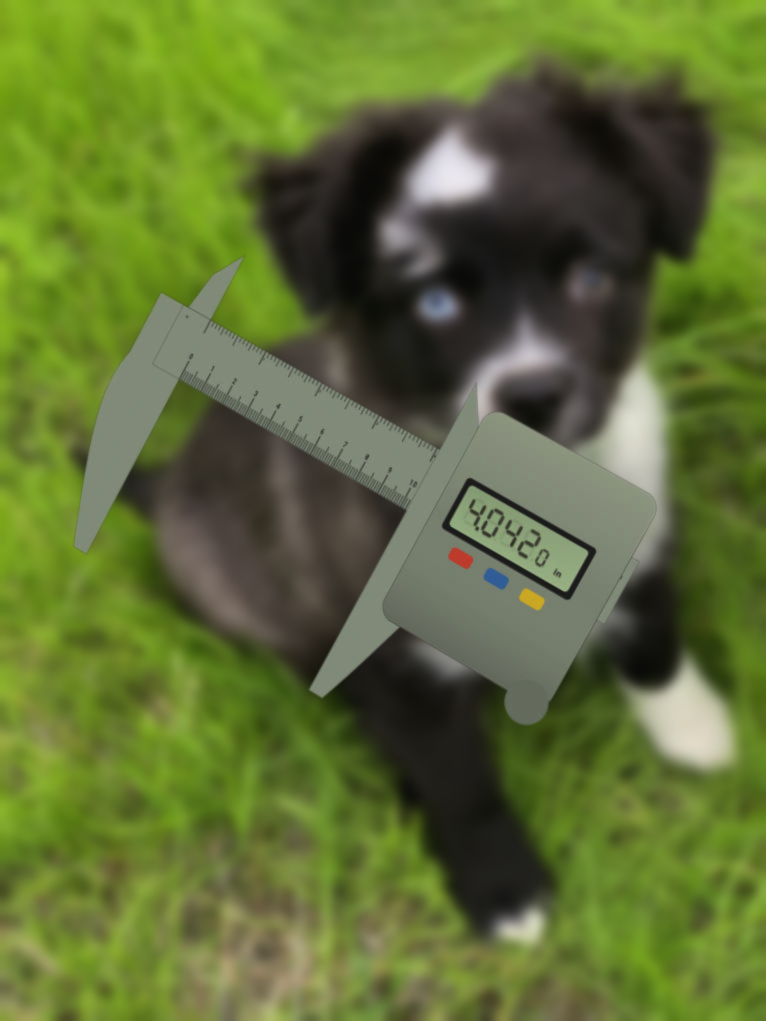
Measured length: 4.0420 in
